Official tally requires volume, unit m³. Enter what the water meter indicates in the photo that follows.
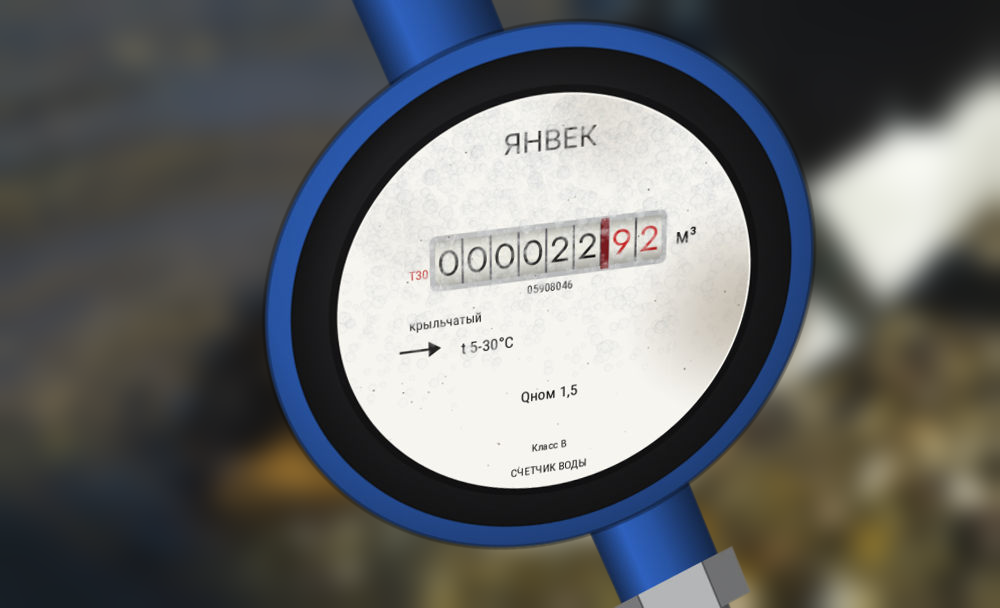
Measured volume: 22.92 m³
